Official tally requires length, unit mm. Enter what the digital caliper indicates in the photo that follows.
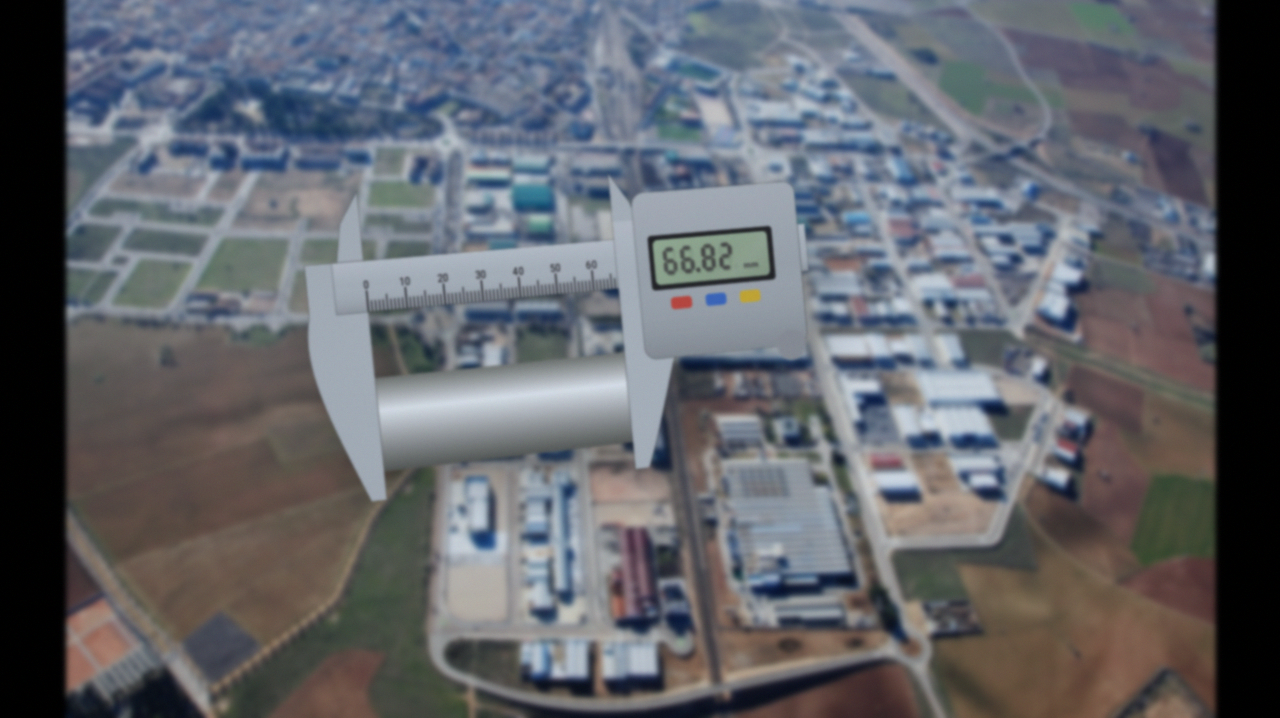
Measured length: 66.82 mm
